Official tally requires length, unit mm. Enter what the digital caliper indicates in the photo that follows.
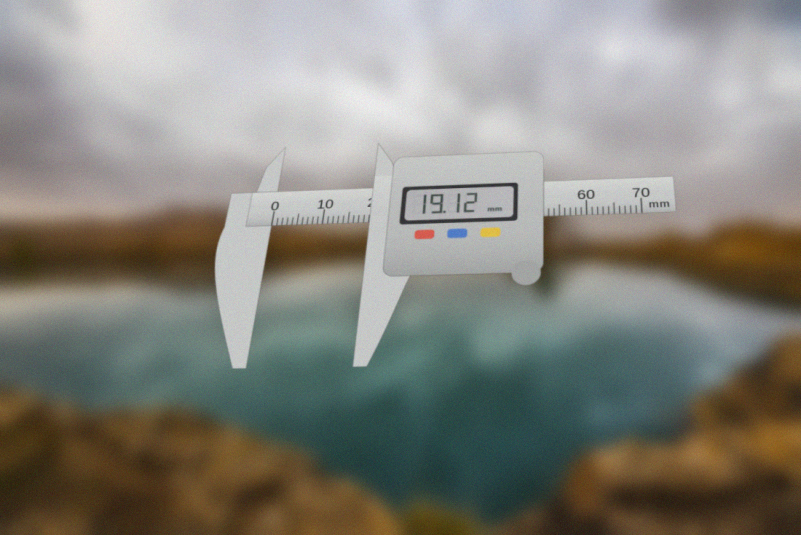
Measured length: 19.12 mm
